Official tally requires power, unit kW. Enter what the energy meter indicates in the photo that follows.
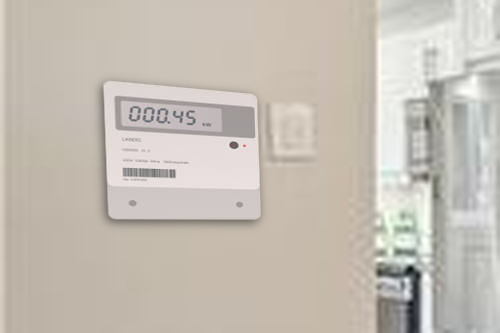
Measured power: 0.45 kW
